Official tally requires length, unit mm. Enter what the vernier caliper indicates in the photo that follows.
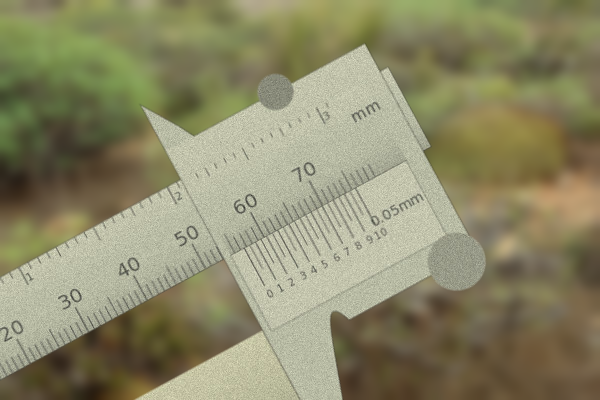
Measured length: 56.6 mm
